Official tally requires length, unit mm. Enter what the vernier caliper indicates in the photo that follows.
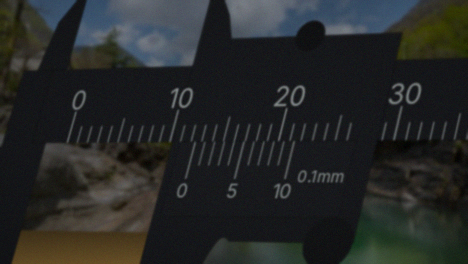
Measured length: 12.4 mm
